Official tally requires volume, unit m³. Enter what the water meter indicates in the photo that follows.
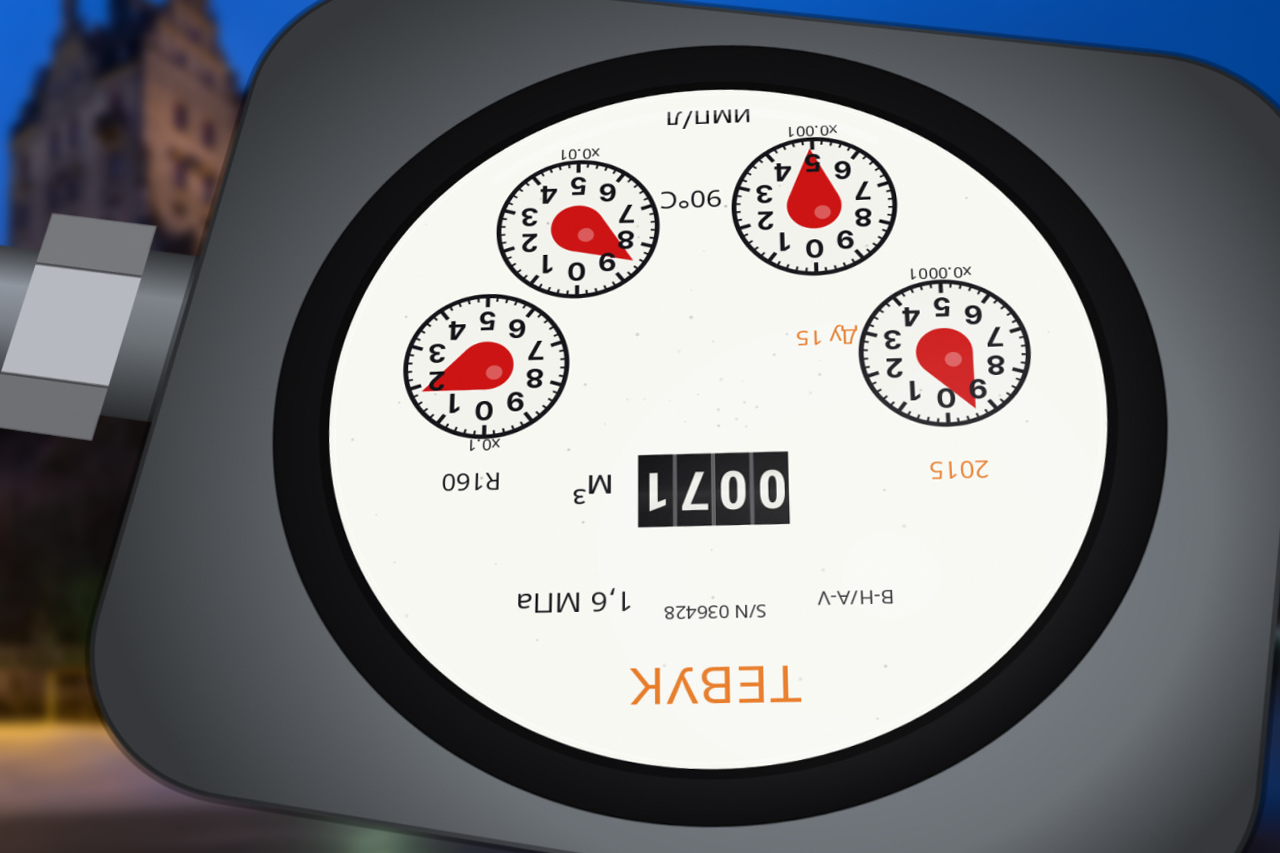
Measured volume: 71.1849 m³
